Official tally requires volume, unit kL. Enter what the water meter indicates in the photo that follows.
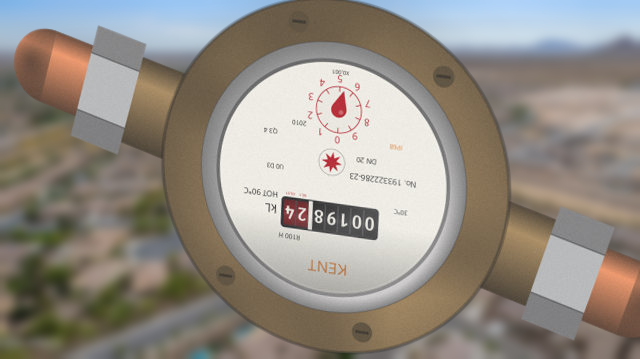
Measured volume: 198.245 kL
